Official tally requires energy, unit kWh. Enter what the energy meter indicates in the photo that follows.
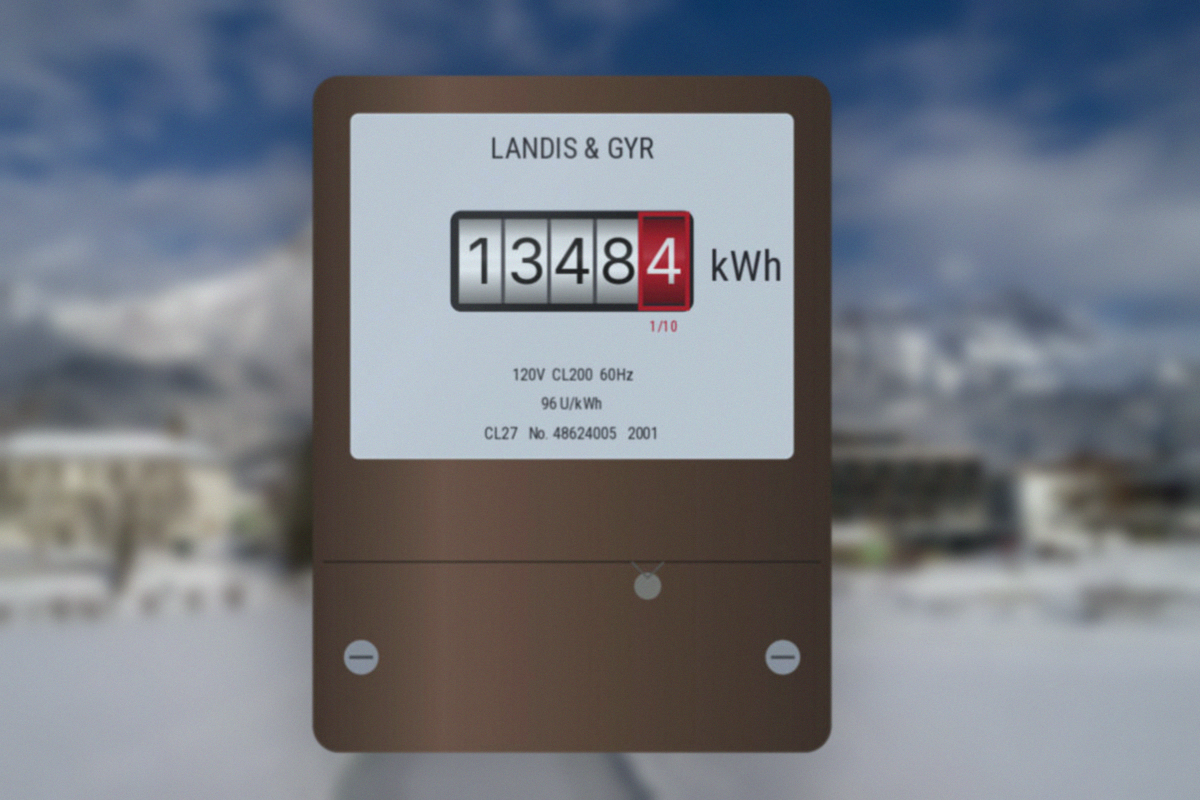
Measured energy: 1348.4 kWh
